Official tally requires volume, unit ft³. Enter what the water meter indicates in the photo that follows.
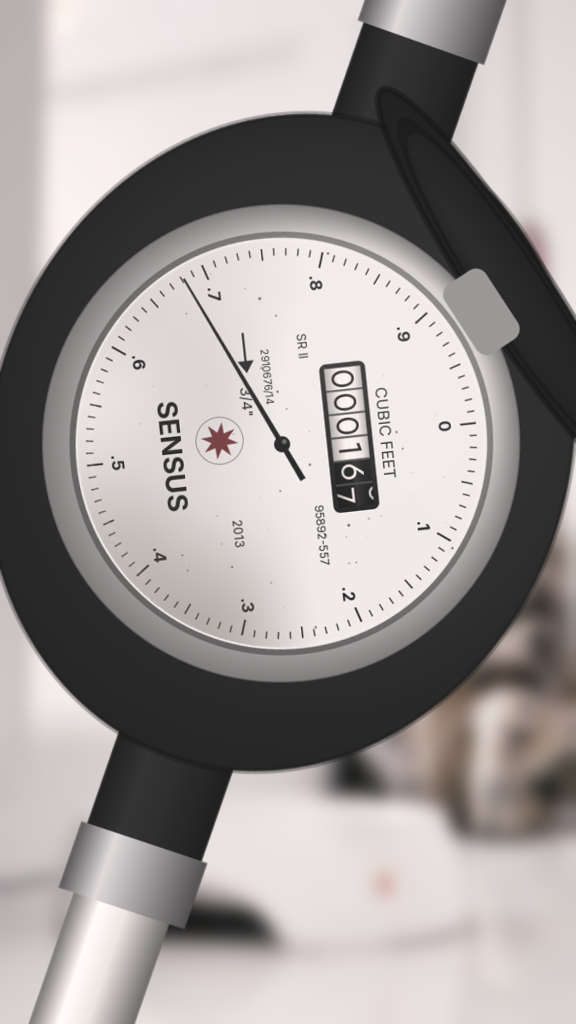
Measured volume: 166.68 ft³
